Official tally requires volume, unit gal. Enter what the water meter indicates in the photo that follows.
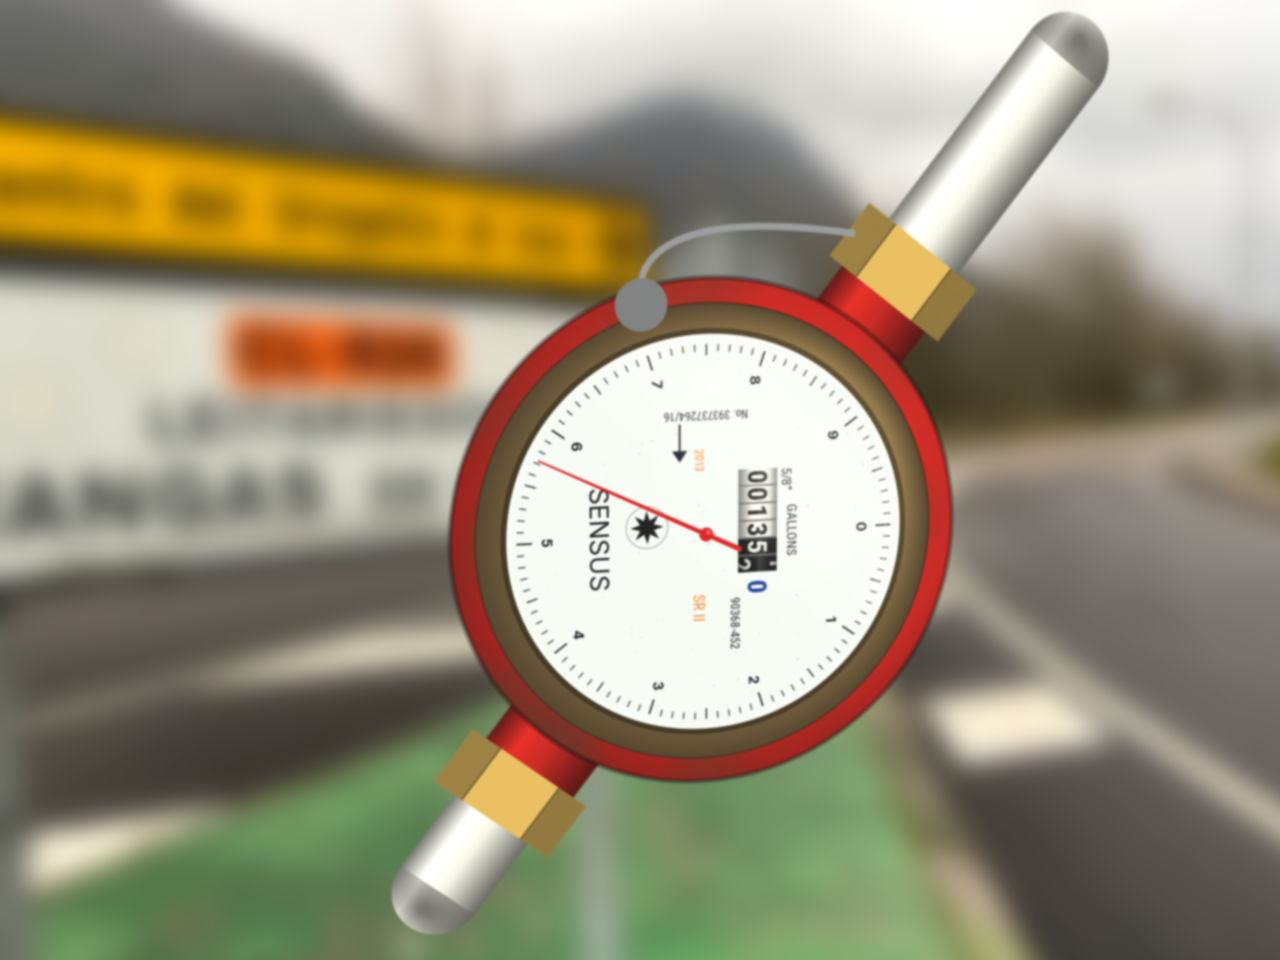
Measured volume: 13515.7 gal
